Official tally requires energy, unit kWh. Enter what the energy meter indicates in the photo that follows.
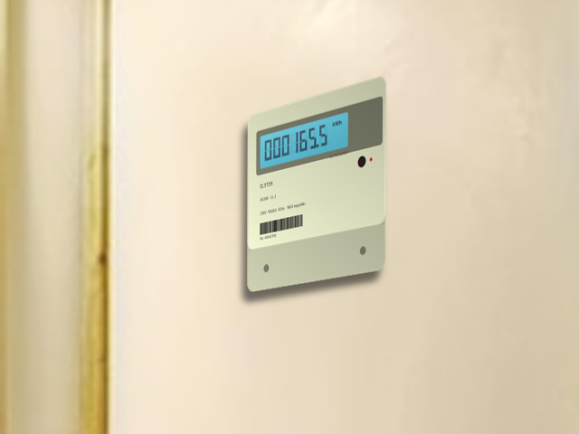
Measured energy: 165.5 kWh
